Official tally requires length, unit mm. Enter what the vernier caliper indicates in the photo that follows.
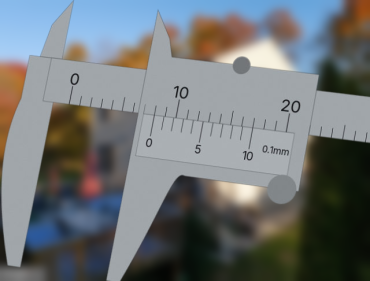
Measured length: 8.0 mm
